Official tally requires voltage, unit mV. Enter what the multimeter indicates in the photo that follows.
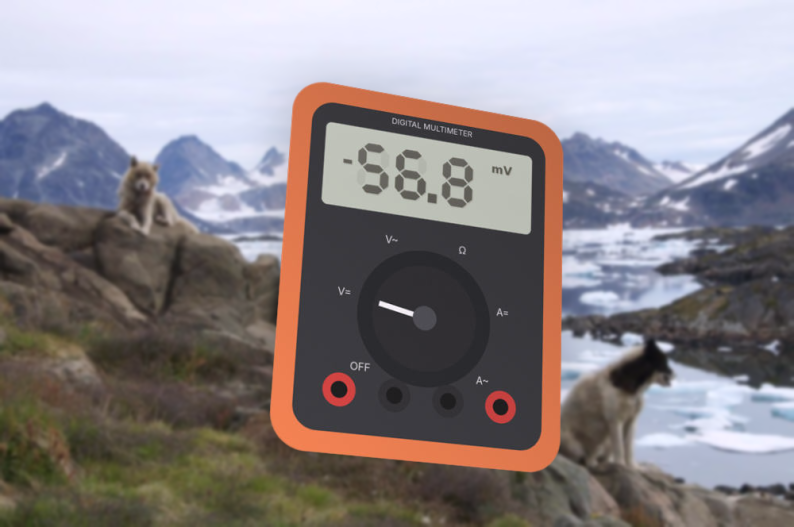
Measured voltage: -56.8 mV
